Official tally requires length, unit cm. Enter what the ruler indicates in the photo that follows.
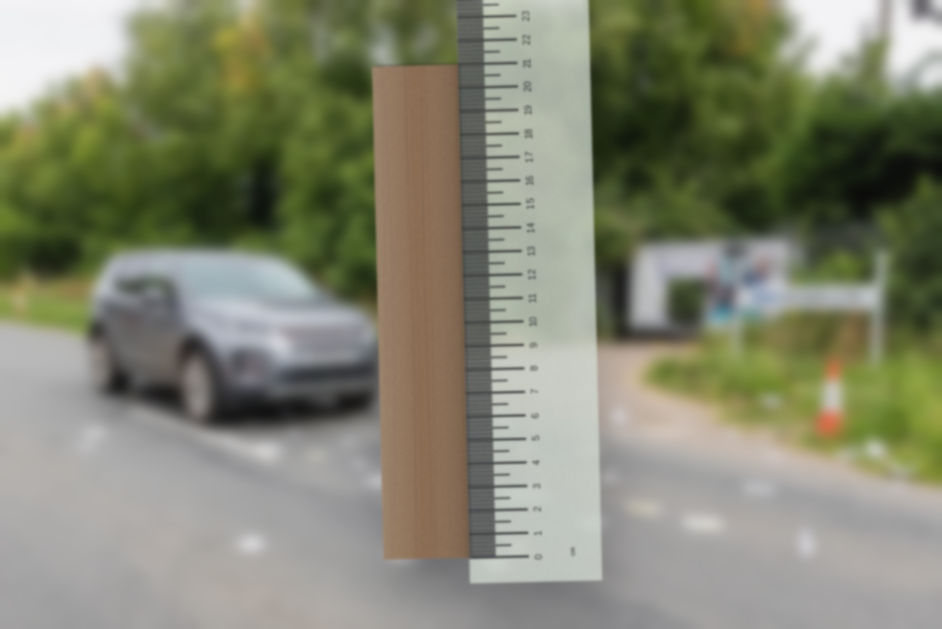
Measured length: 21 cm
